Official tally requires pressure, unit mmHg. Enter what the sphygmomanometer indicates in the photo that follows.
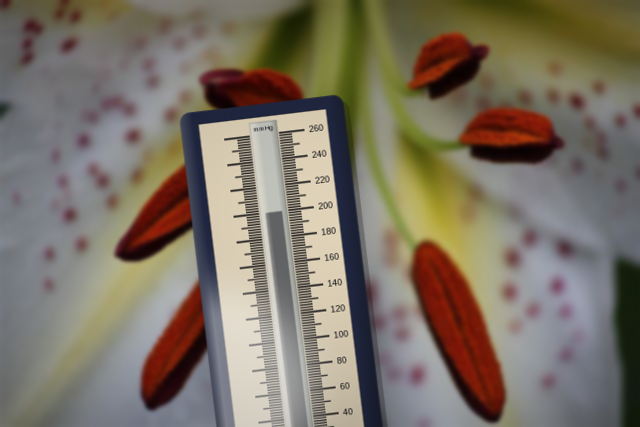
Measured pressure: 200 mmHg
